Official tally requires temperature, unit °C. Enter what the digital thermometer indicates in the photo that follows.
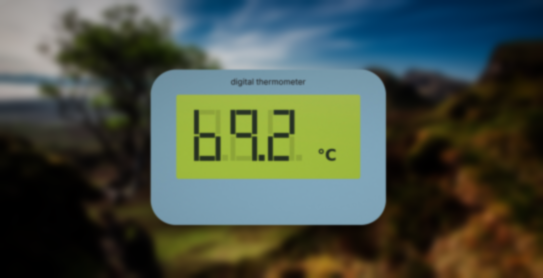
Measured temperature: 69.2 °C
